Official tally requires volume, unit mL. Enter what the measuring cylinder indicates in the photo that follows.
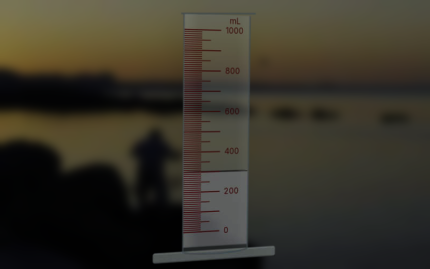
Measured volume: 300 mL
